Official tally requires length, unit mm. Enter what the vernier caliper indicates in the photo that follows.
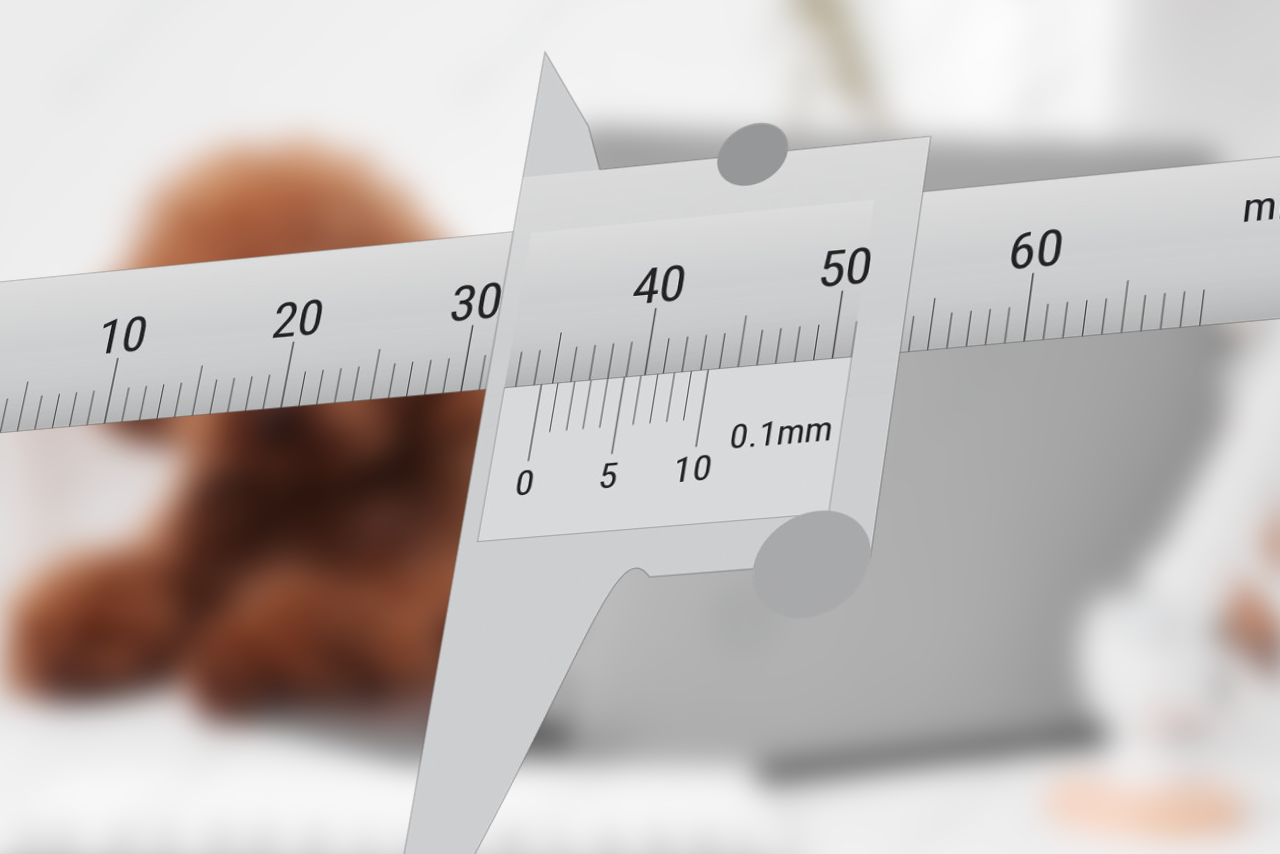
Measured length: 34.4 mm
